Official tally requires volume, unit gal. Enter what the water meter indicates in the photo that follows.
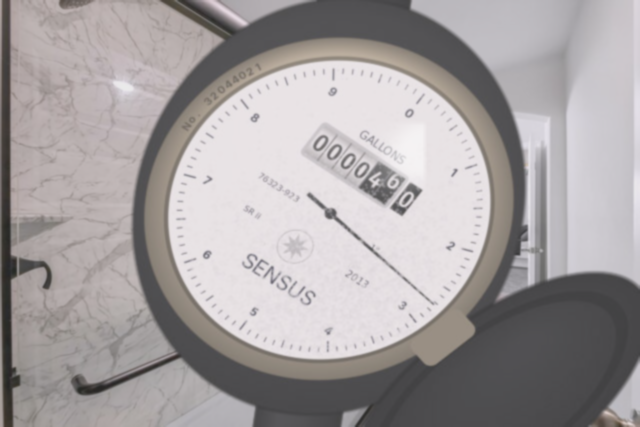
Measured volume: 462.7 gal
